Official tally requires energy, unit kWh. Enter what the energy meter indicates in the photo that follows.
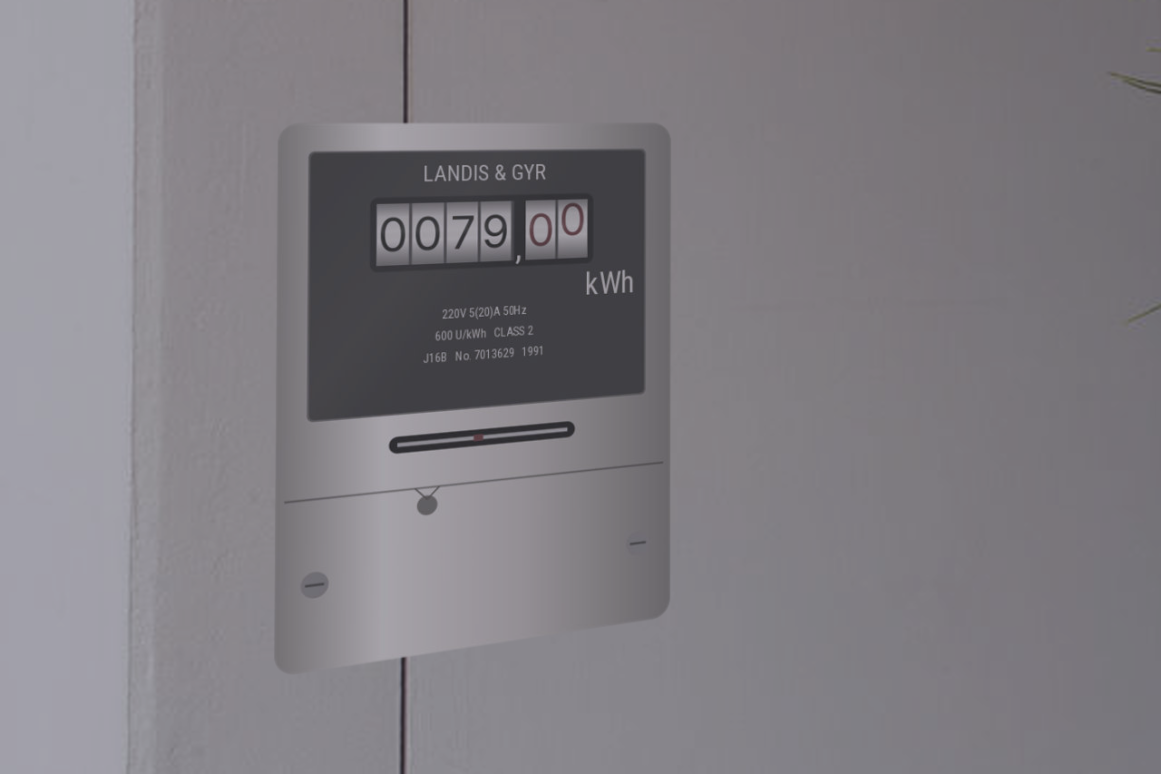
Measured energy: 79.00 kWh
